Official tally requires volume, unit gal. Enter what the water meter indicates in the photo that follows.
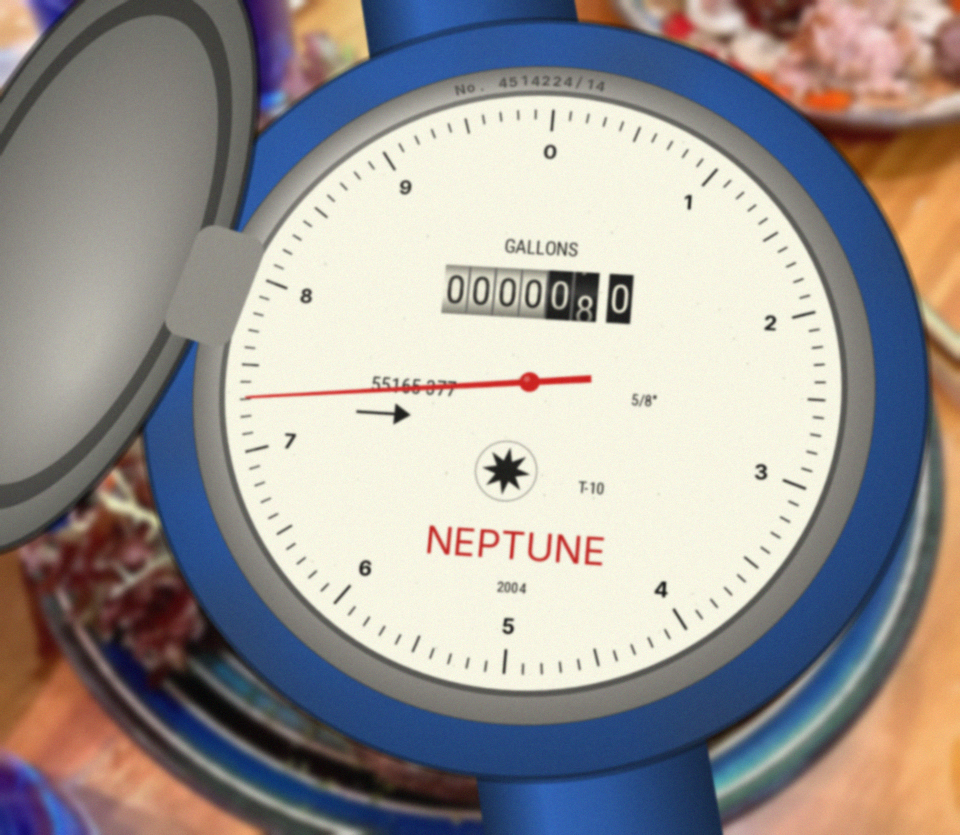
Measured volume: 77.3 gal
